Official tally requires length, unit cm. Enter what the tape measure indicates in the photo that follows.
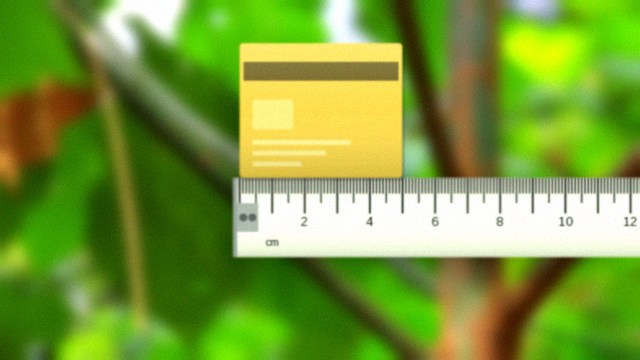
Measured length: 5 cm
